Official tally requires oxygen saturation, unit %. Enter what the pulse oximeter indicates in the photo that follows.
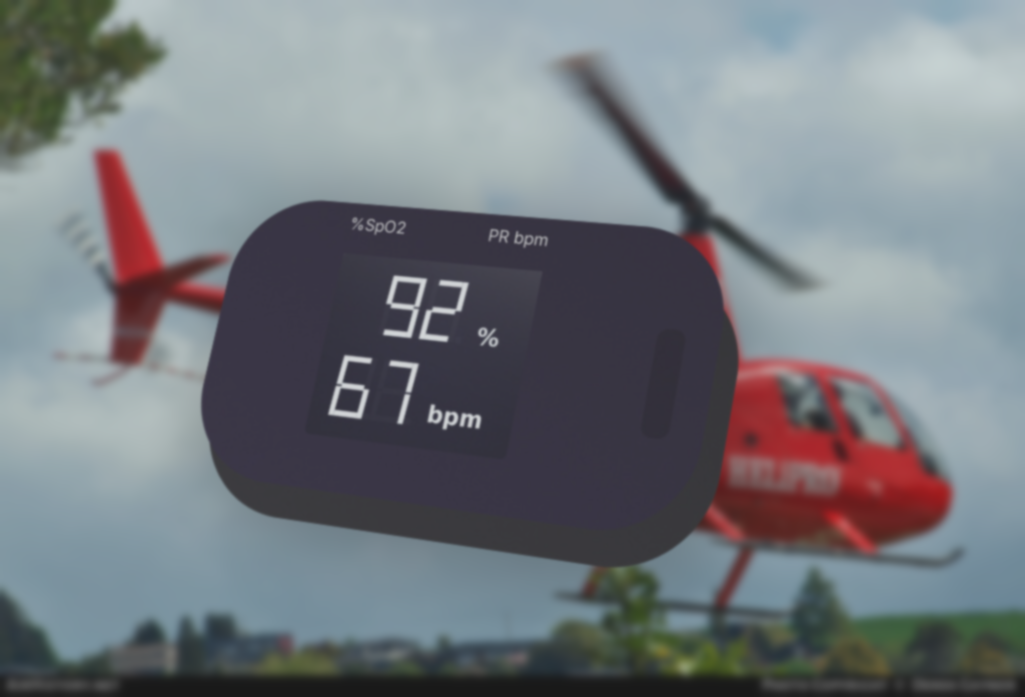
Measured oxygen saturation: 92 %
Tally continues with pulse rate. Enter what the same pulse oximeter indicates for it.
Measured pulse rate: 67 bpm
